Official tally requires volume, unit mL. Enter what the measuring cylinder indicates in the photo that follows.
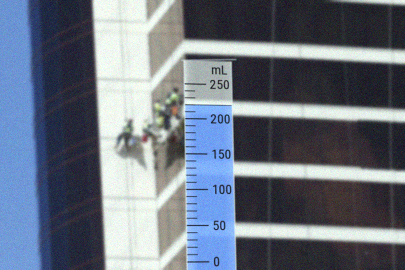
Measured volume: 220 mL
